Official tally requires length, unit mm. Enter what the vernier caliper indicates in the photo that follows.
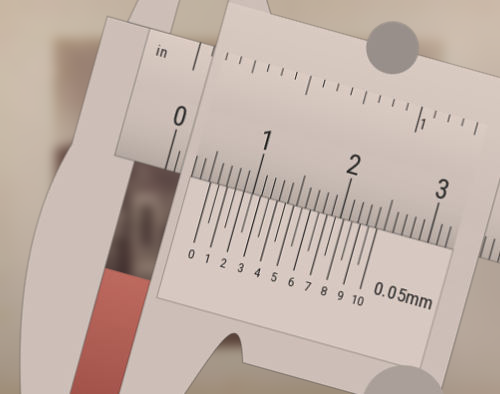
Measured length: 5.2 mm
